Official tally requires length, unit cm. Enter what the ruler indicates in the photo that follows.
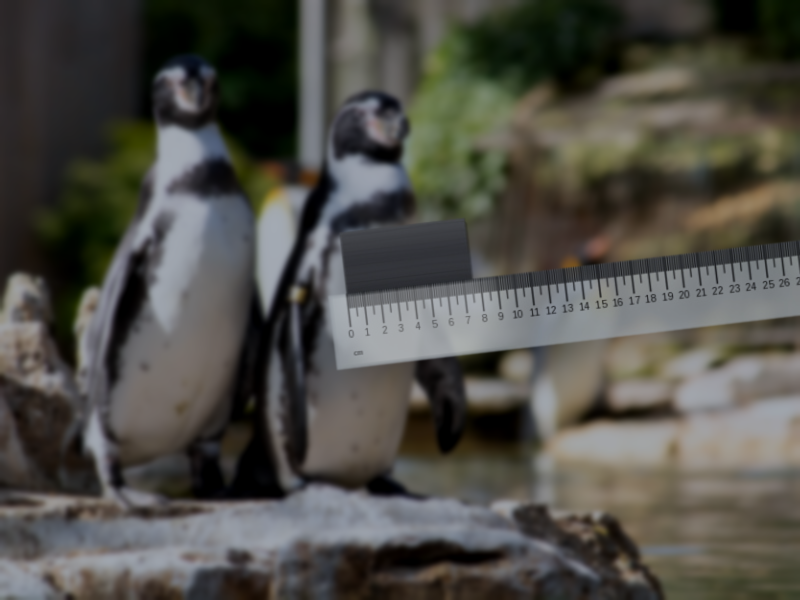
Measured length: 7.5 cm
